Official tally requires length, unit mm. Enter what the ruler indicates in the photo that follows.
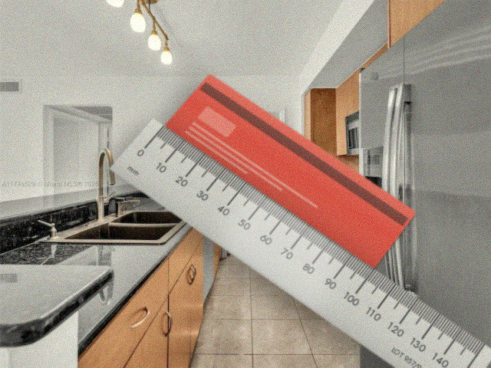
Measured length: 100 mm
